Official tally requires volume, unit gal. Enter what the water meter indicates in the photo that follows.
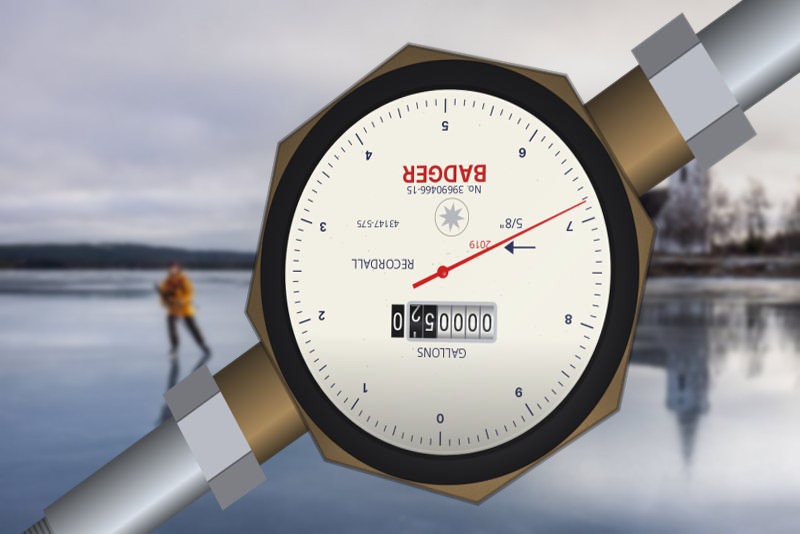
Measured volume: 516.8 gal
